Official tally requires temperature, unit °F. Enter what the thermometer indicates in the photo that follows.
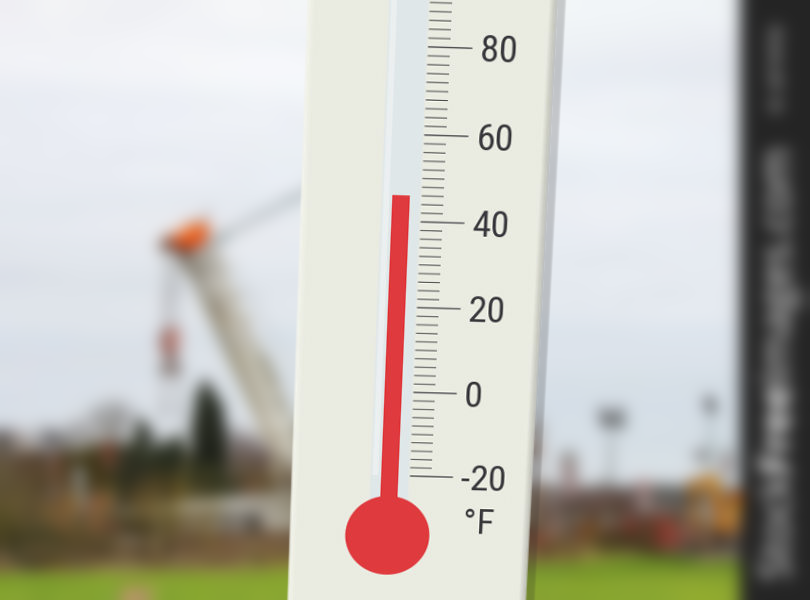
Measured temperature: 46 °F
